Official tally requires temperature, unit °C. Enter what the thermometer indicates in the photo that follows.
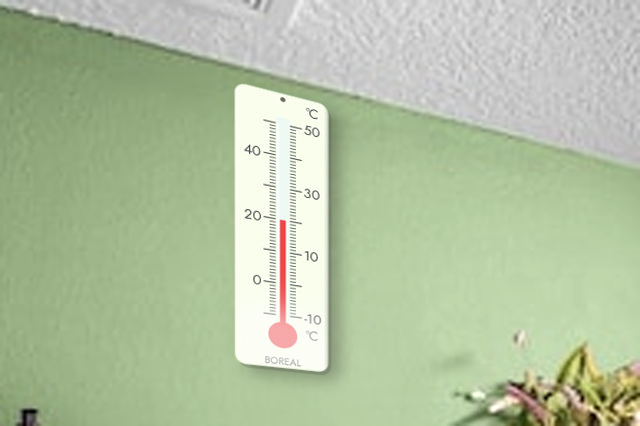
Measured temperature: 20 °C
